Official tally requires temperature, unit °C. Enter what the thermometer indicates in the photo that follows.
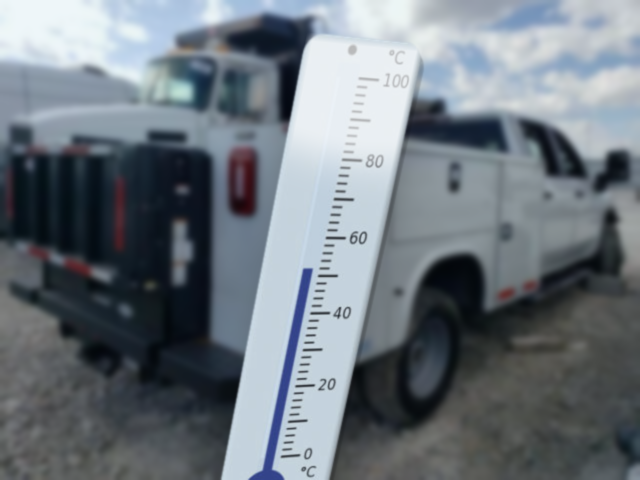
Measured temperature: 52 °C
